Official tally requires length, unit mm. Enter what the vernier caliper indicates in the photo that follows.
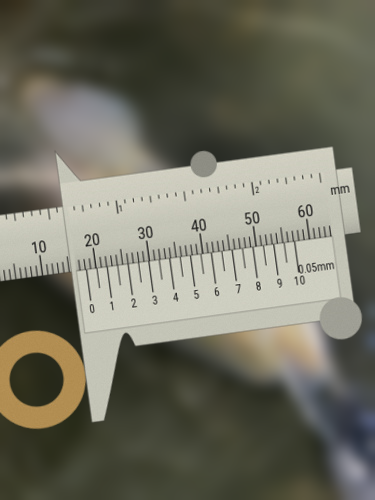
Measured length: 18.2 mm
